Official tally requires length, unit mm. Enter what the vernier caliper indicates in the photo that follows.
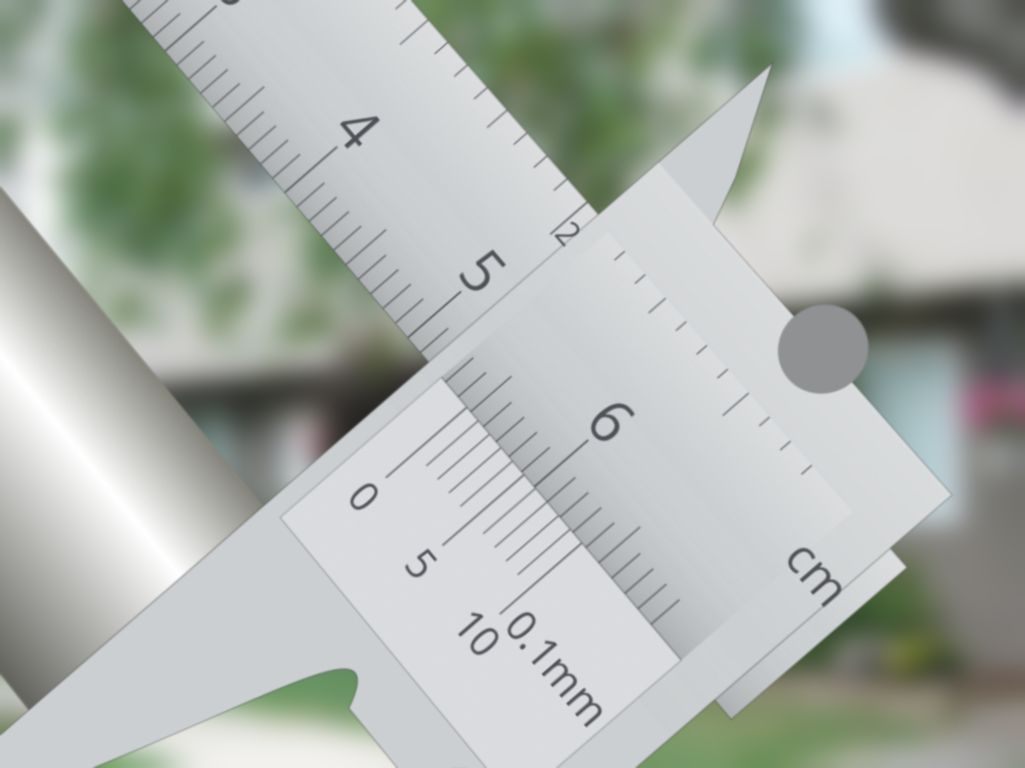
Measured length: 54.7 mm
